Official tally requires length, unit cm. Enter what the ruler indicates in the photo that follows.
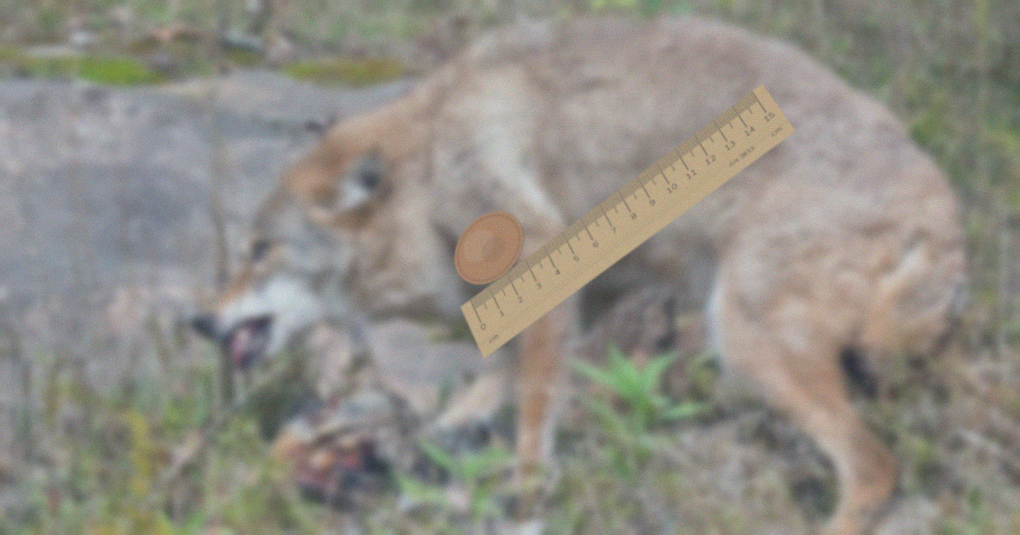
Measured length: 3.5 cm
